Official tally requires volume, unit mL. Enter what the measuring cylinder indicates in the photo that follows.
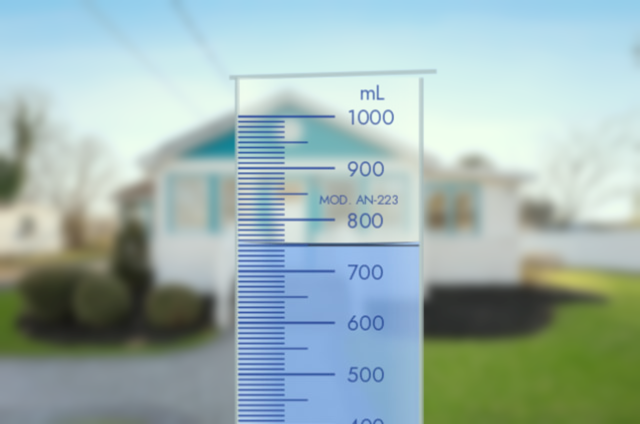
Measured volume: 750 mL
